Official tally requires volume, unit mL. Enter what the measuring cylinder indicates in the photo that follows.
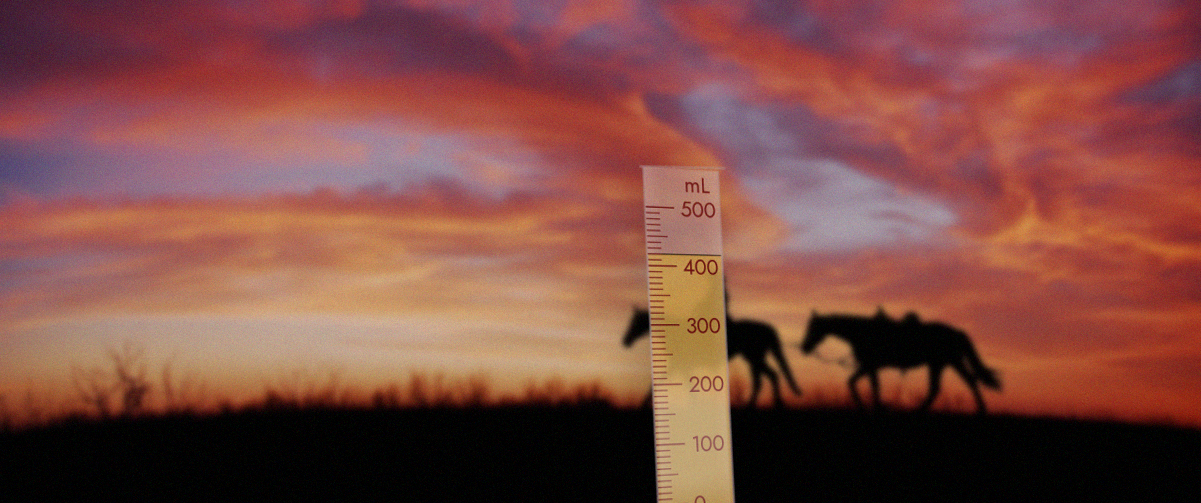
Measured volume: 420 mL
